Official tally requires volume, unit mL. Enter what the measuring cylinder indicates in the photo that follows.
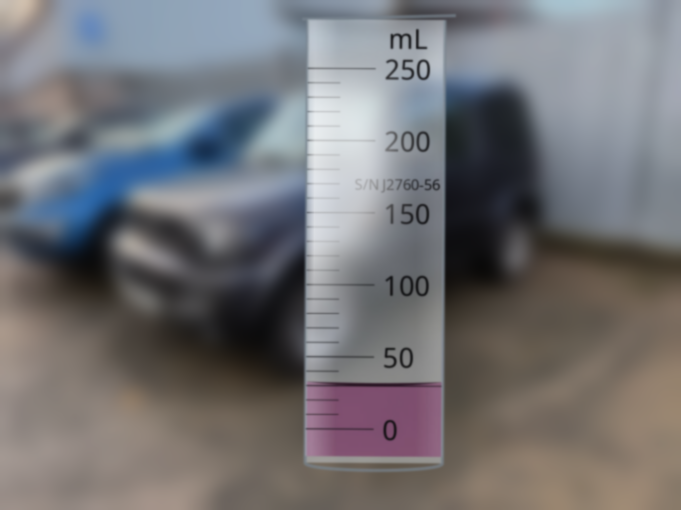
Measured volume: 30 mL
